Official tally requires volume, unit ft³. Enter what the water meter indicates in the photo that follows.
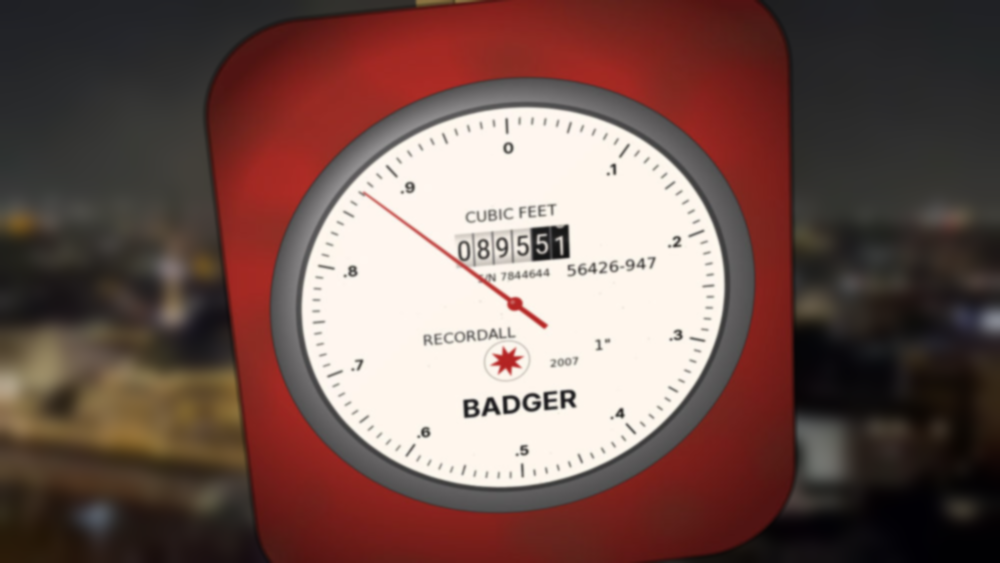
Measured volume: 89550.87 ft³
